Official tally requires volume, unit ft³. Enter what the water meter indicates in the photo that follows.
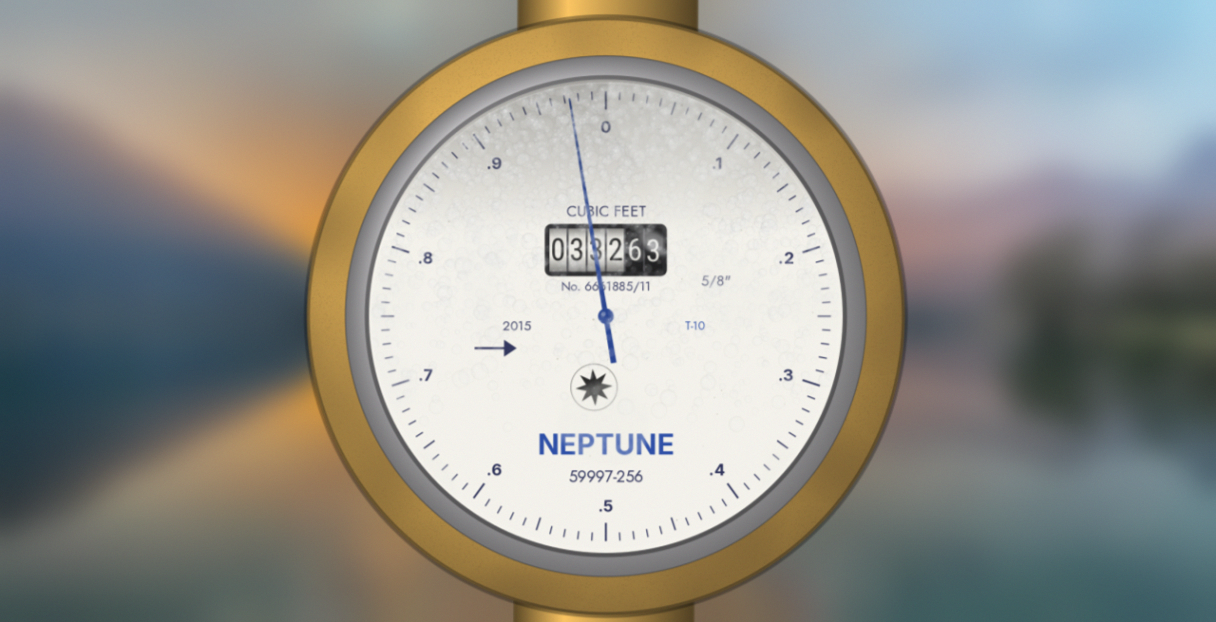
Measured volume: 33262.97 ft³
